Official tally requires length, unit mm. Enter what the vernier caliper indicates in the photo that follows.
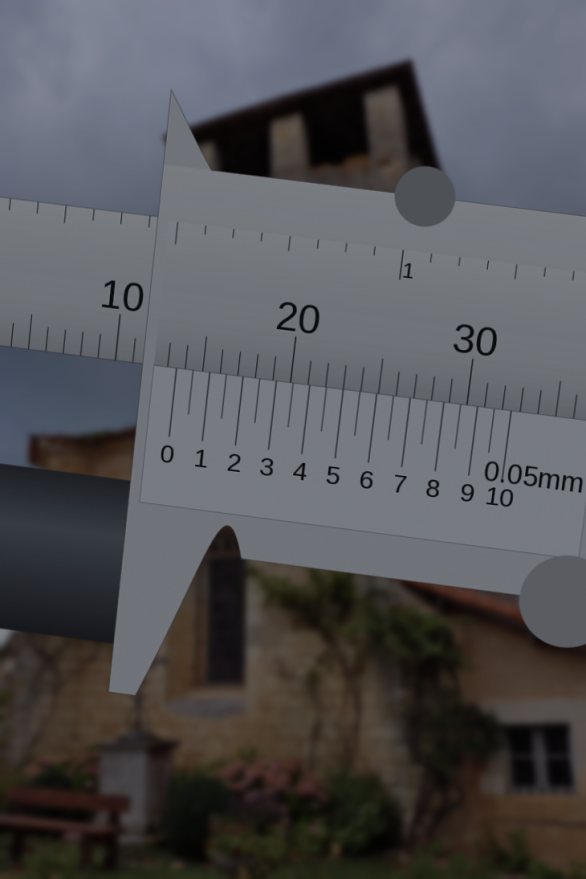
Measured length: 13.5 mm
